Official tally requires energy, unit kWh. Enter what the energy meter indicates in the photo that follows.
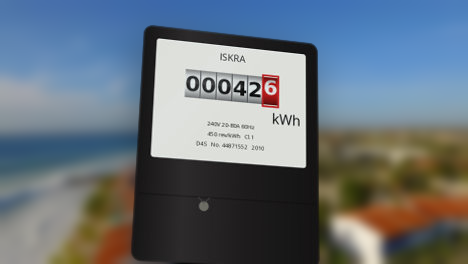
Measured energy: 42.6 kWh
